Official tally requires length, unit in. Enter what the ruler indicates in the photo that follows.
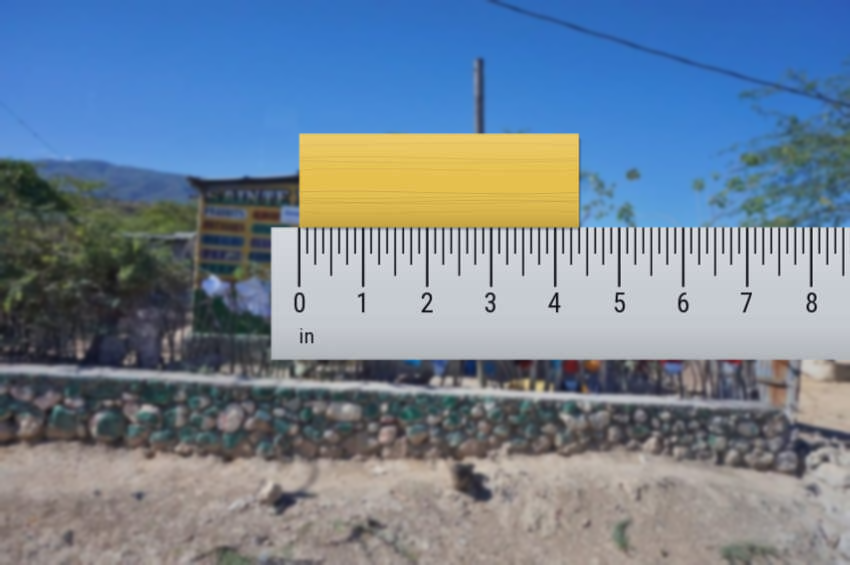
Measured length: 4.375 in
